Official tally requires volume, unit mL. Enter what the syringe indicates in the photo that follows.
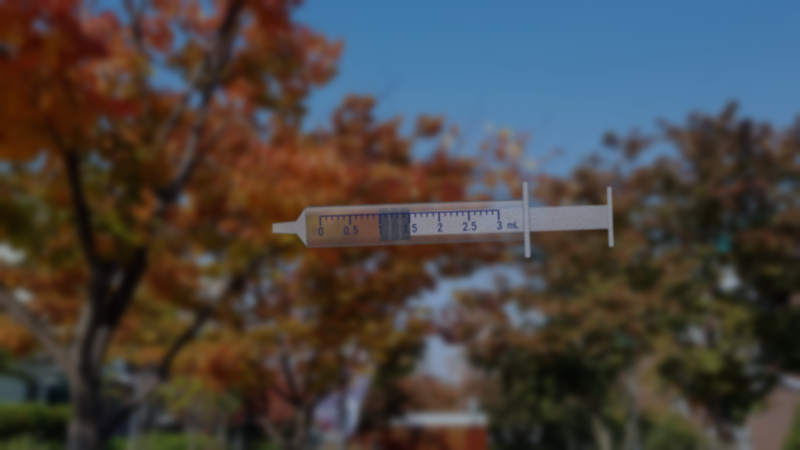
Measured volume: 1 mL
